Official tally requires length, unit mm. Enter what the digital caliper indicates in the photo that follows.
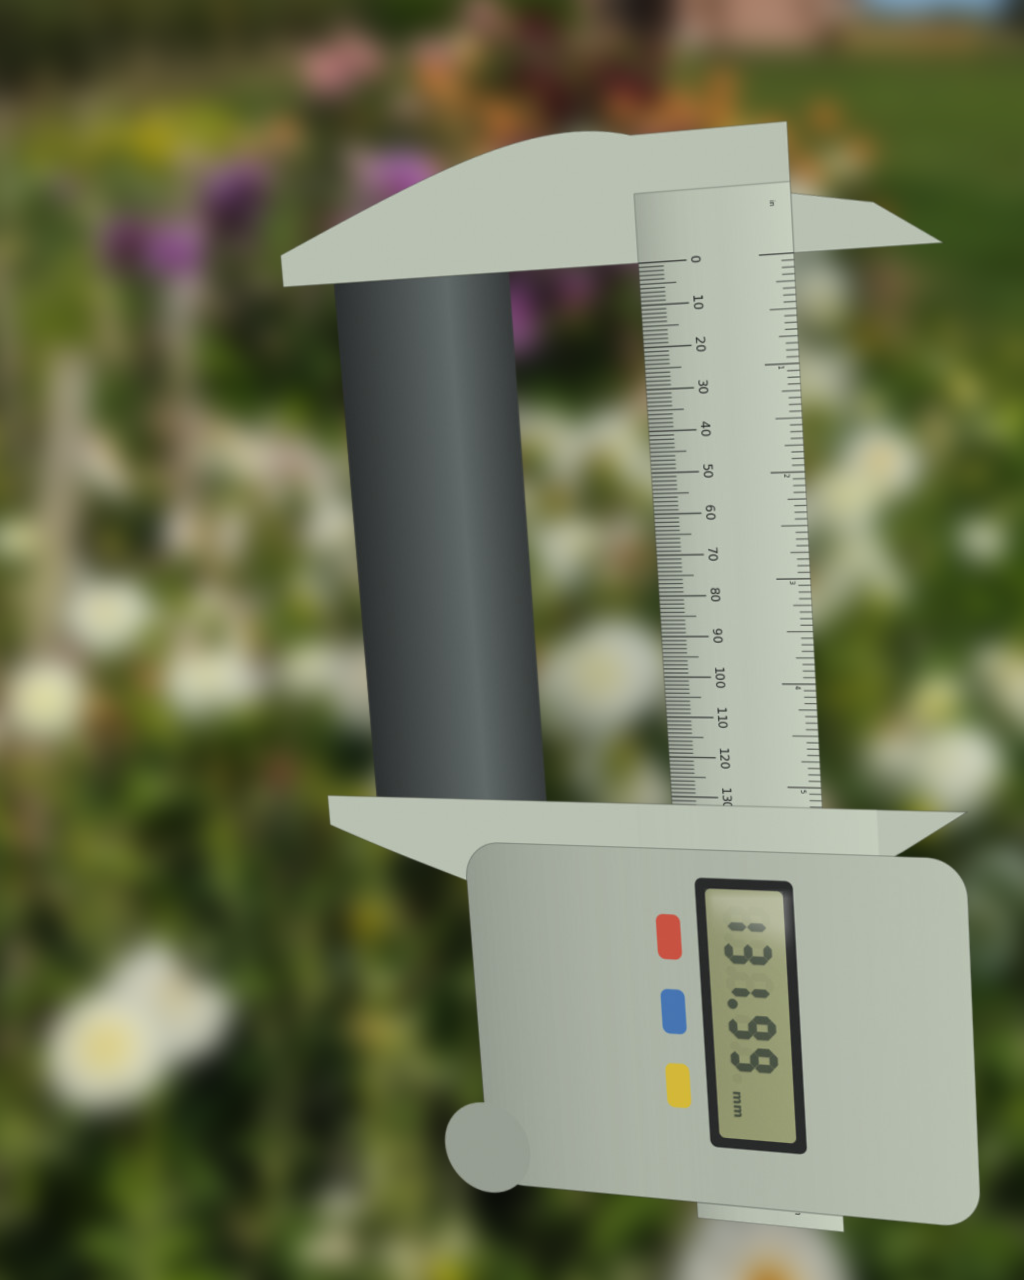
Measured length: 131.99 mm
